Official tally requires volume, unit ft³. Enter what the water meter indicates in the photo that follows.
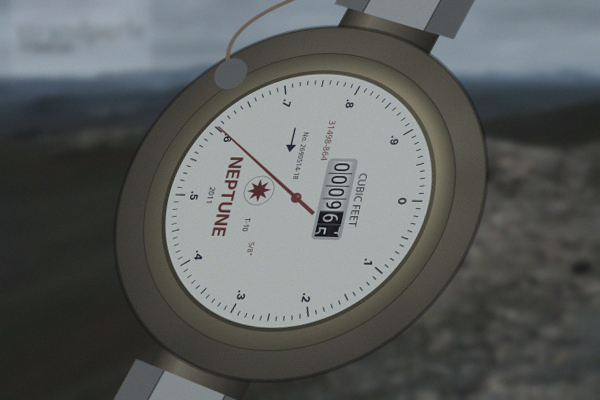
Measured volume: 964.60 ft³
